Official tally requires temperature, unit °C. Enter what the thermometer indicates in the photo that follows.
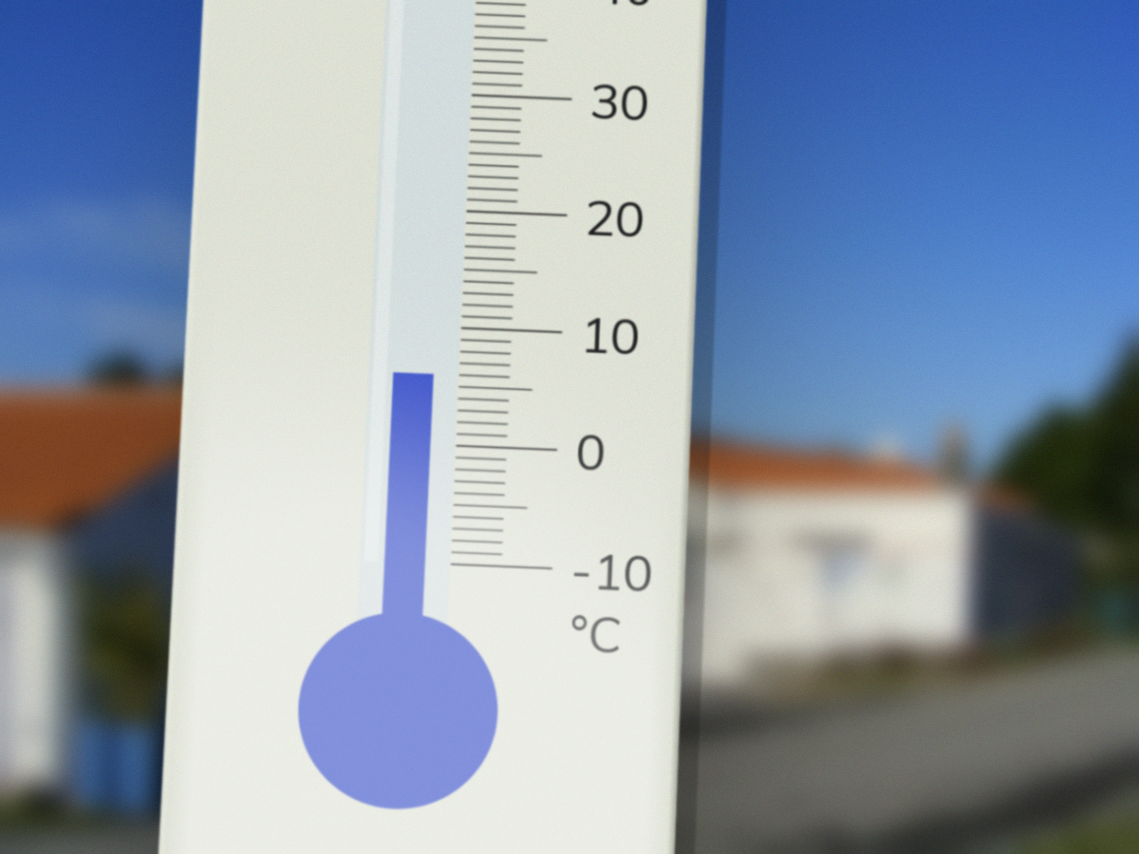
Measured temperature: 6 °C
